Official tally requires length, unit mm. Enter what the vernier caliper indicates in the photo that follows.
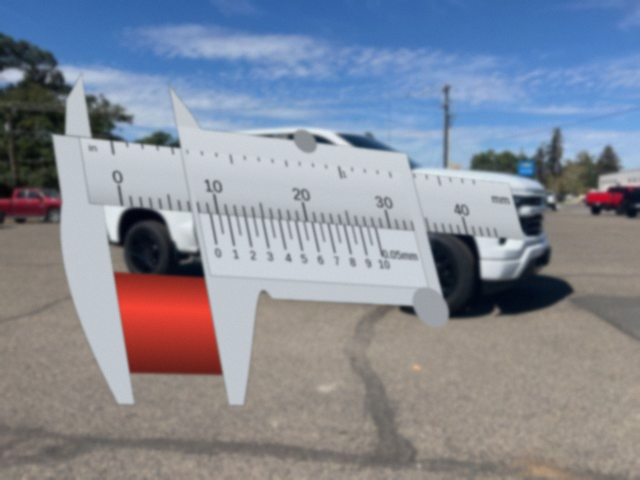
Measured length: 9.2 mm
